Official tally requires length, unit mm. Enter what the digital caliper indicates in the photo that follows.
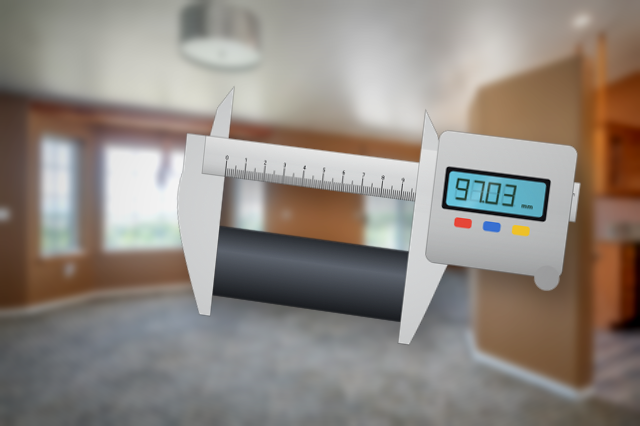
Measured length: 97.03 mm
